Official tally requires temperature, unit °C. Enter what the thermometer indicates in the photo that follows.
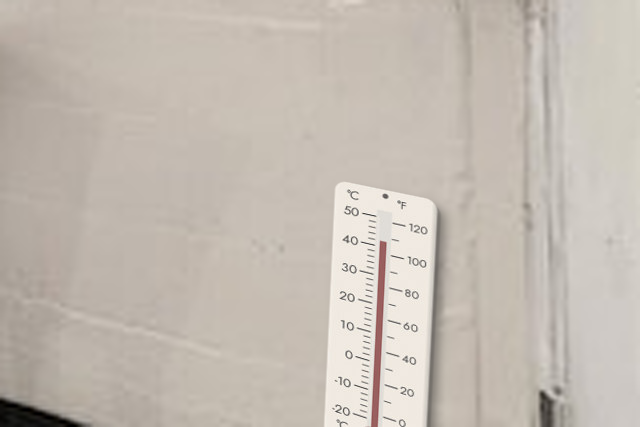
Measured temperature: 42 °C
